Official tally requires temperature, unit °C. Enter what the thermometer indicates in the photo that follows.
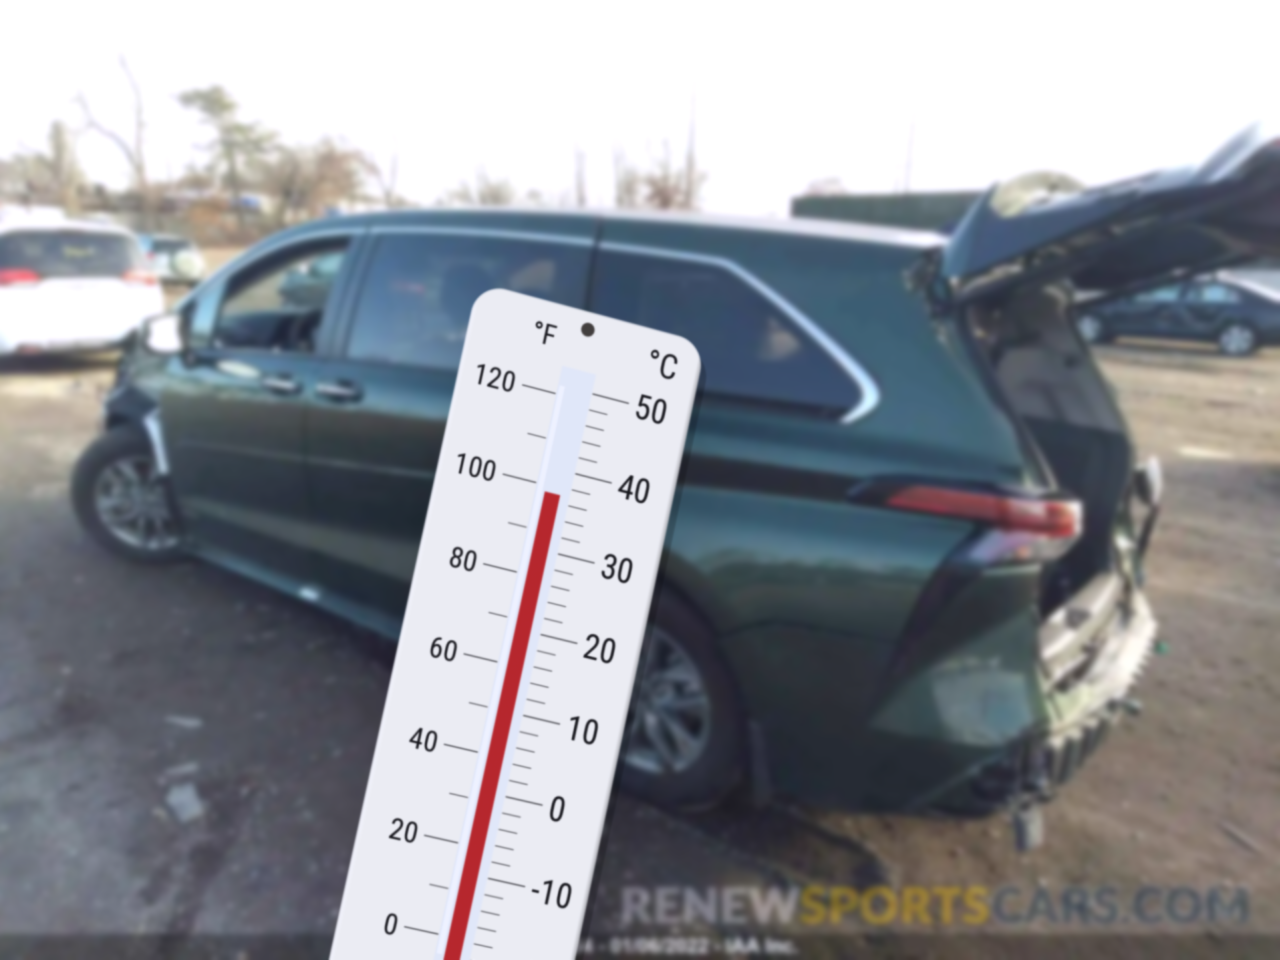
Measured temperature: 37 °C
